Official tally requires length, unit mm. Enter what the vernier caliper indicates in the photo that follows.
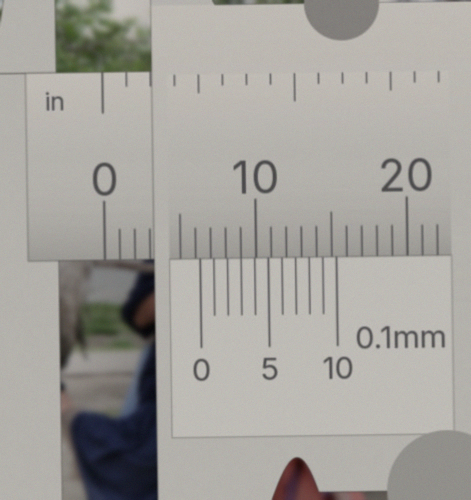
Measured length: 6.3 mm
